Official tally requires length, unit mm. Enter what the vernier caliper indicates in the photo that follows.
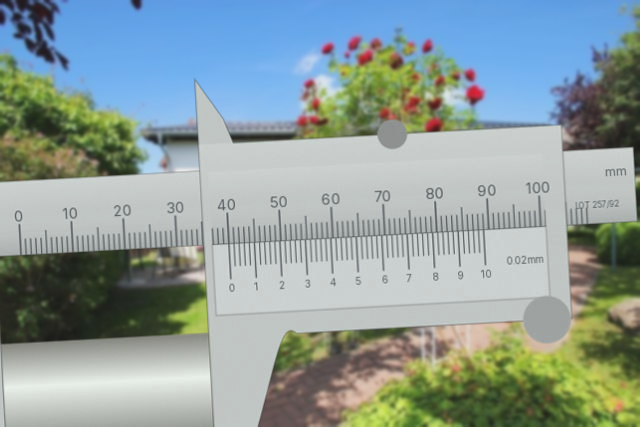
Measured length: 40.0 mm
